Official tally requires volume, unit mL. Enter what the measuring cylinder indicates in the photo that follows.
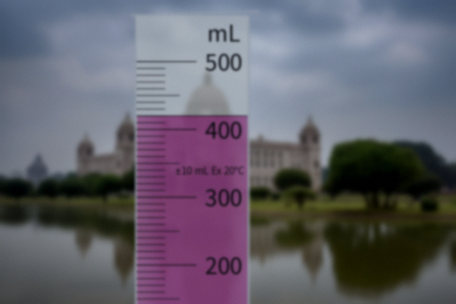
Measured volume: 420 mL
